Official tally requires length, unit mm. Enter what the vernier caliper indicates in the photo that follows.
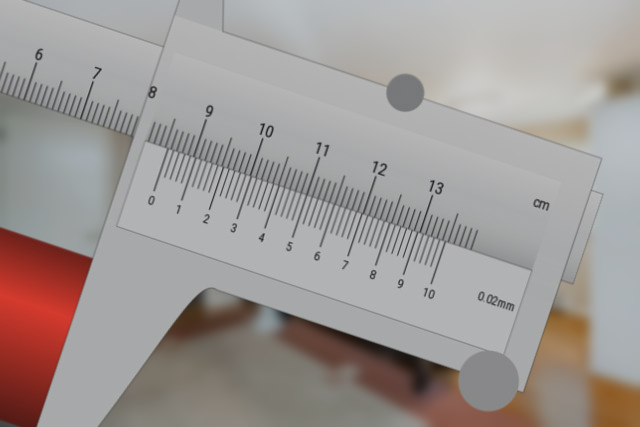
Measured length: 85.5 mm
